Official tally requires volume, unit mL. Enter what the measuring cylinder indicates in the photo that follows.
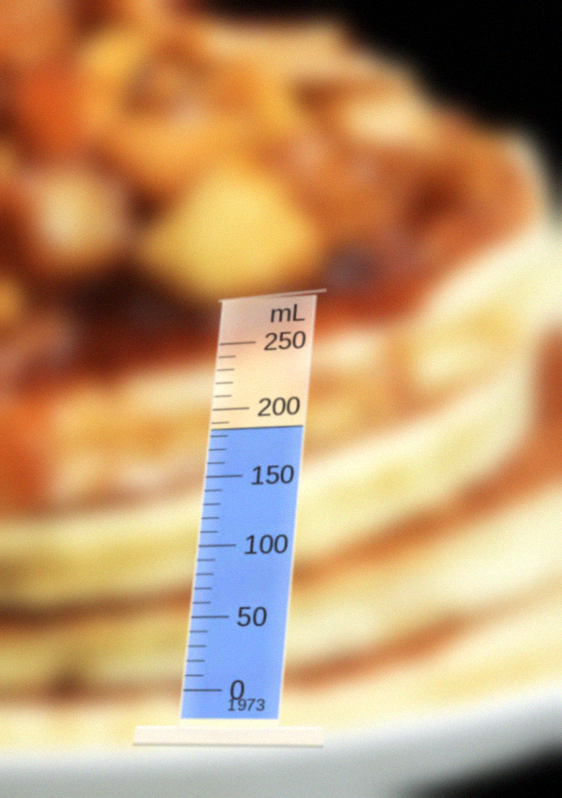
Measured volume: 185 mL
